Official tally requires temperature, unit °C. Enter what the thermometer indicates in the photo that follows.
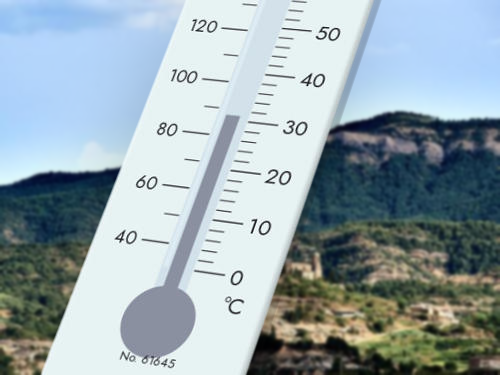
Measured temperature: 31 °C
